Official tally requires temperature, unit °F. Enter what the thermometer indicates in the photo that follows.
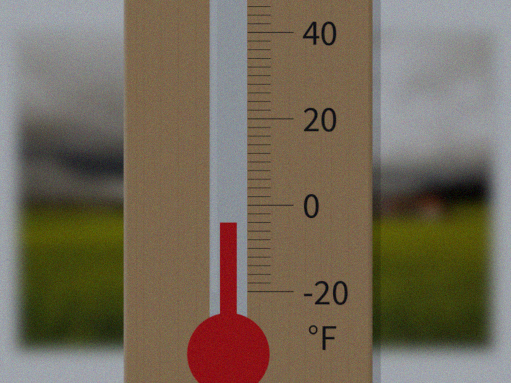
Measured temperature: -4 °F
